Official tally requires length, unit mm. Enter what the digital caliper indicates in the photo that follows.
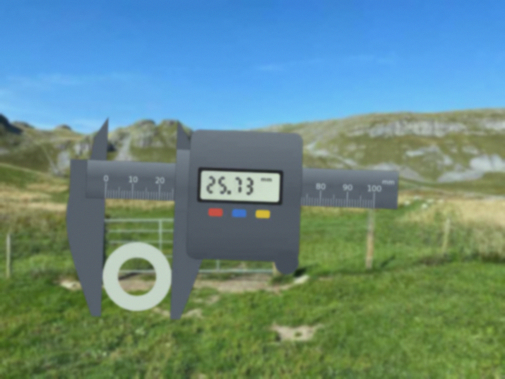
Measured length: 25.73 mm
